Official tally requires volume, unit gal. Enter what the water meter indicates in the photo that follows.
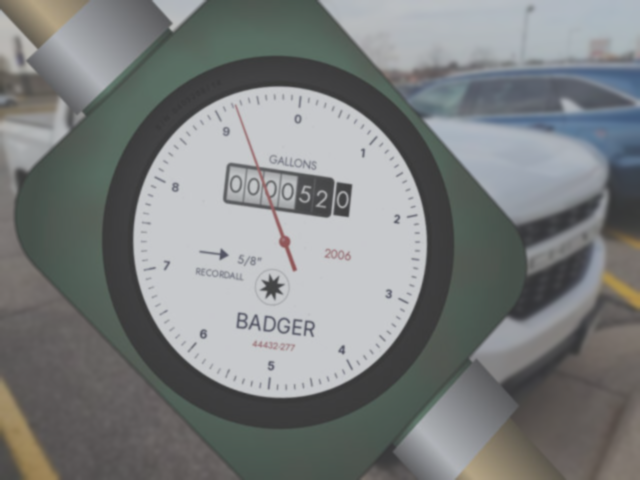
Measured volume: 519.2 gal
